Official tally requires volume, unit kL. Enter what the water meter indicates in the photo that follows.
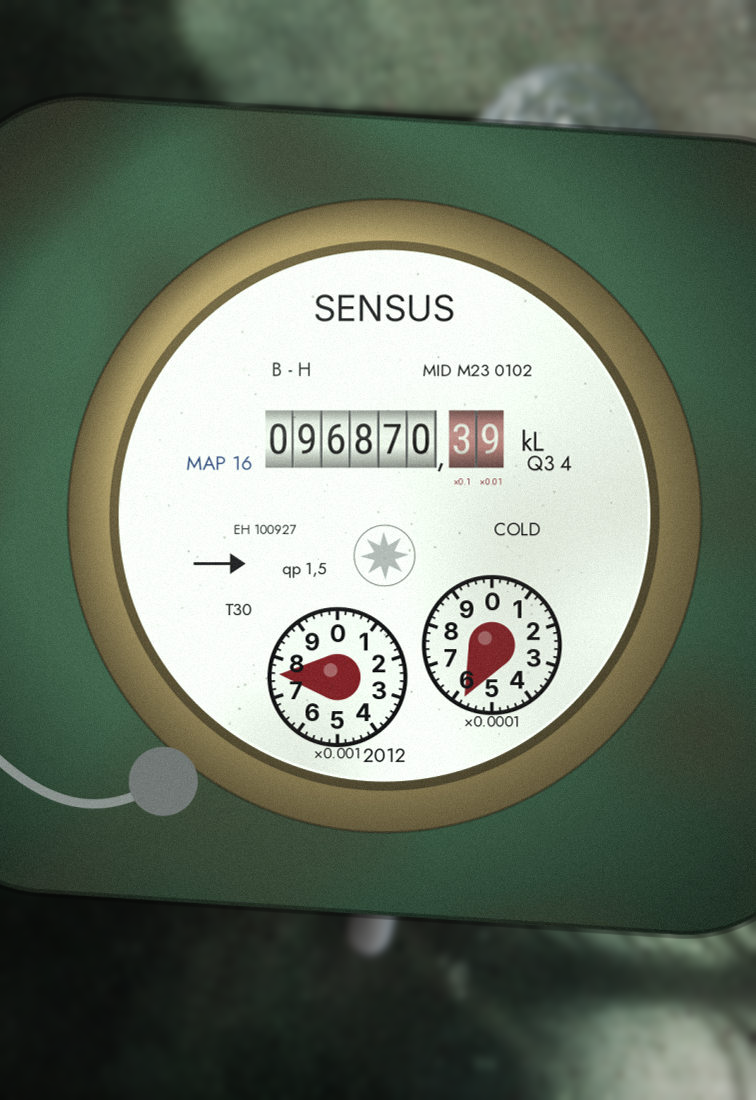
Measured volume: 96870.3975 kL
